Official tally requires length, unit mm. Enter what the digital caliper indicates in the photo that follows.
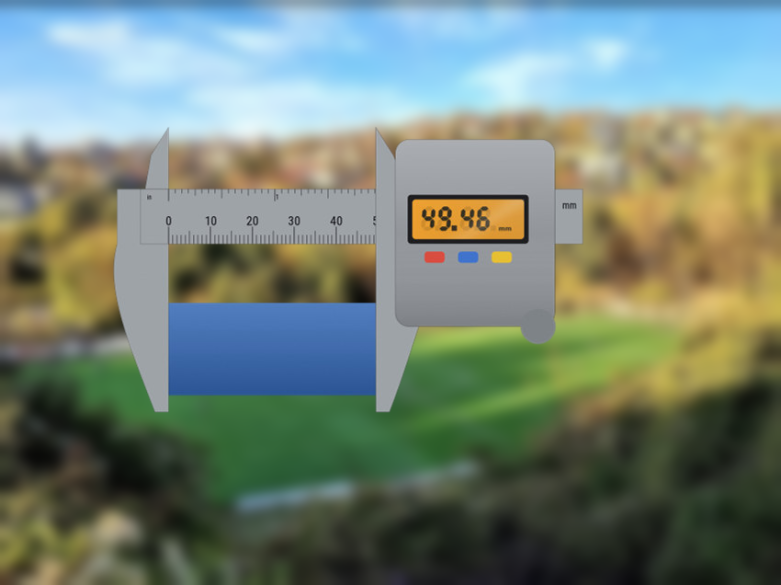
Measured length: 49.46 mm
